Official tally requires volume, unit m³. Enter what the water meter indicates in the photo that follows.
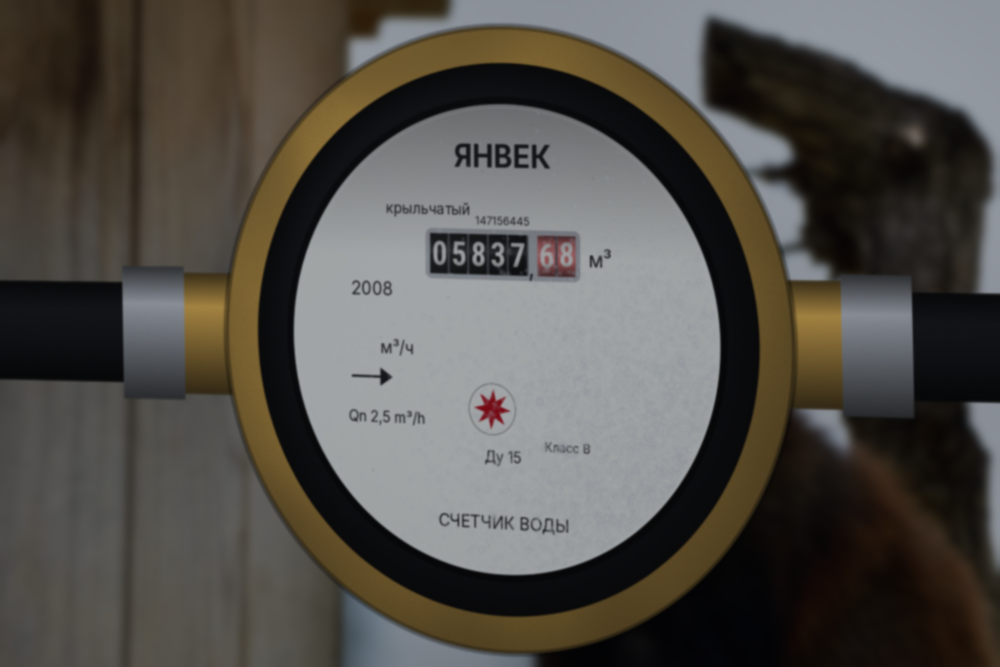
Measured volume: 5837.68 m³
